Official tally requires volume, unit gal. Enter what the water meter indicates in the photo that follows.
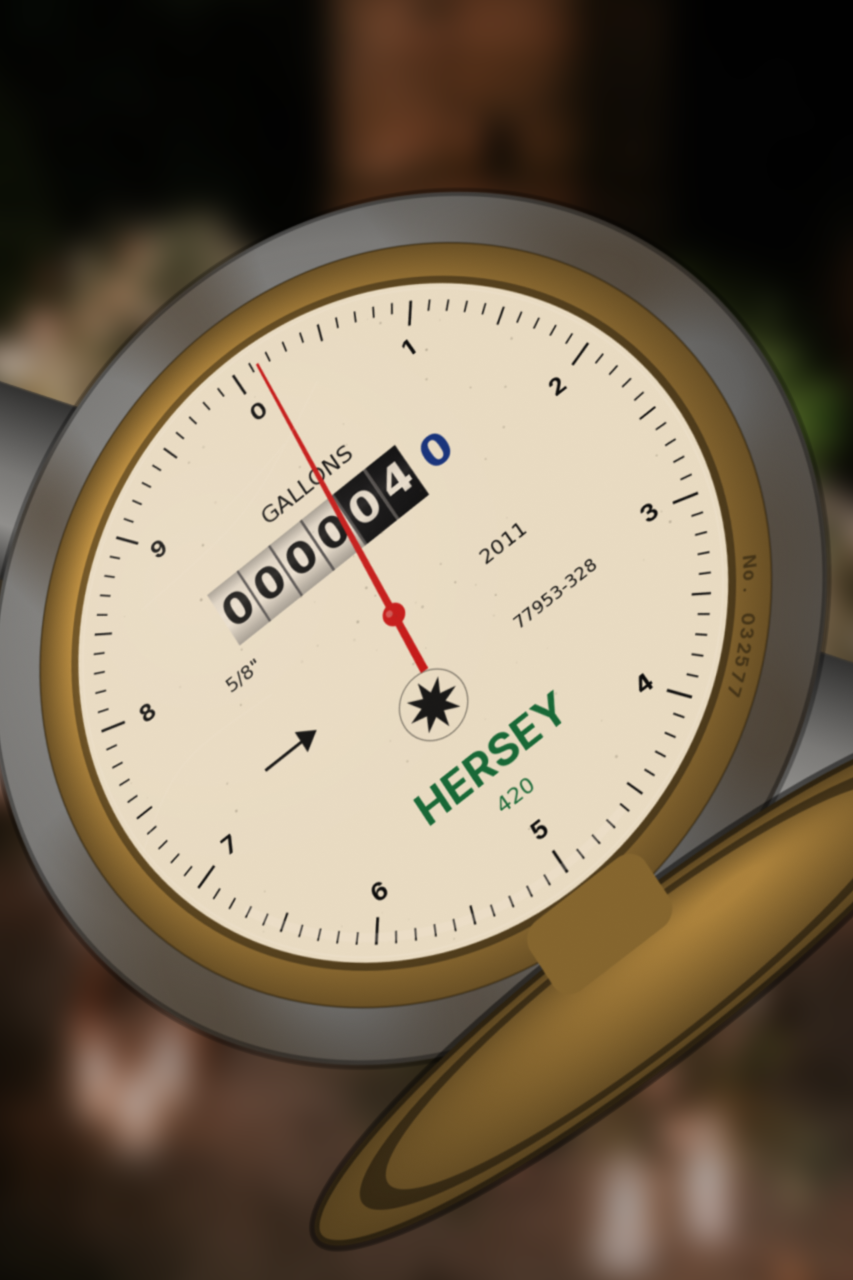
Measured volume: 40.1 gal
